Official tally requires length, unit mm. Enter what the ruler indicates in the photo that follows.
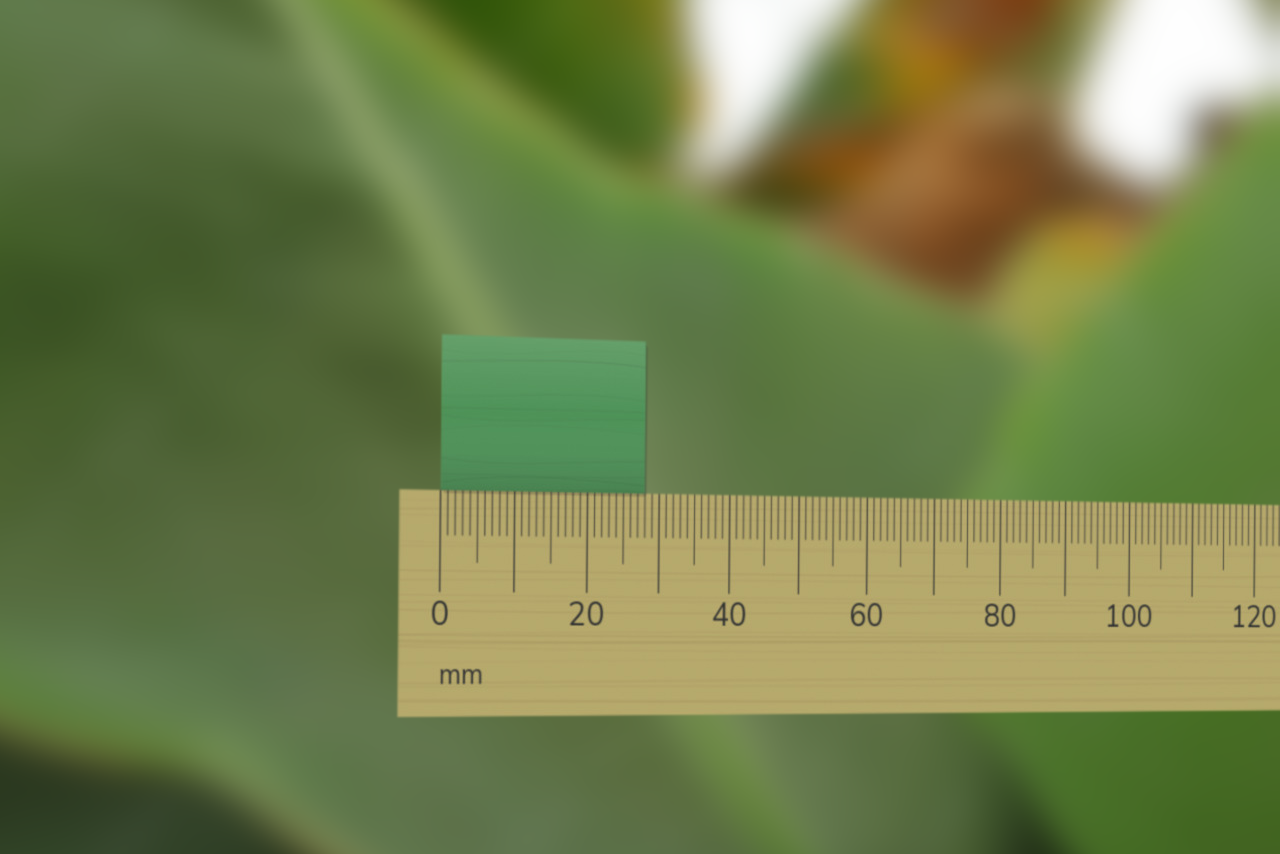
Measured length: 28 mm
